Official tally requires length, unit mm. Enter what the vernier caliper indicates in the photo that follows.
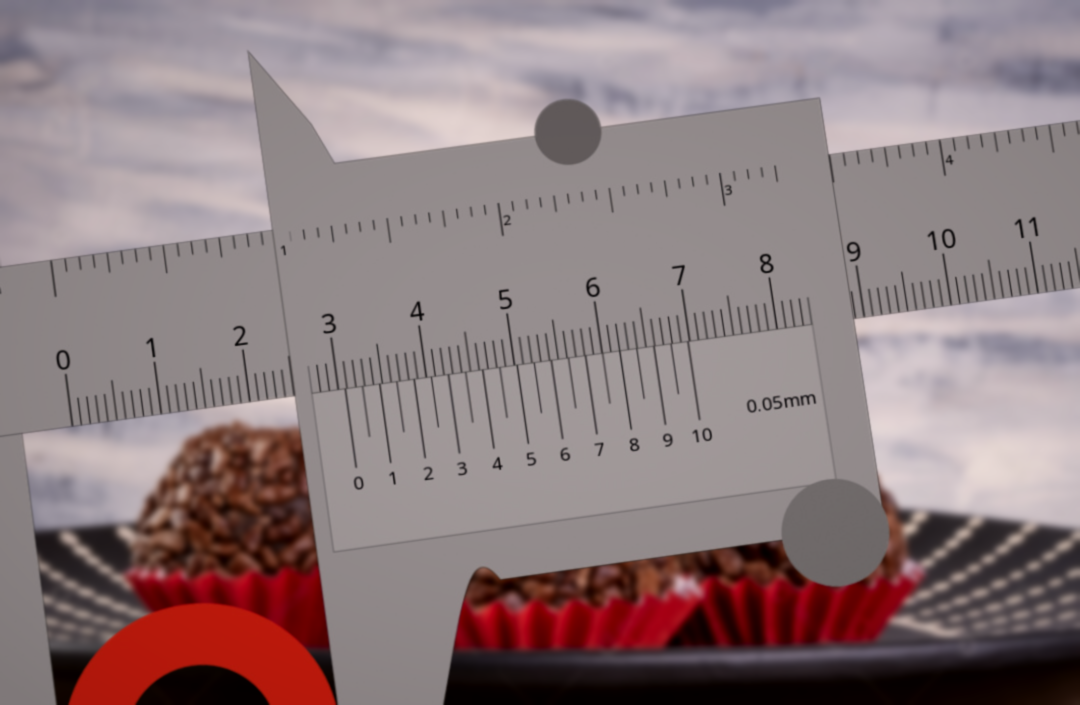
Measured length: 30.8 mm
